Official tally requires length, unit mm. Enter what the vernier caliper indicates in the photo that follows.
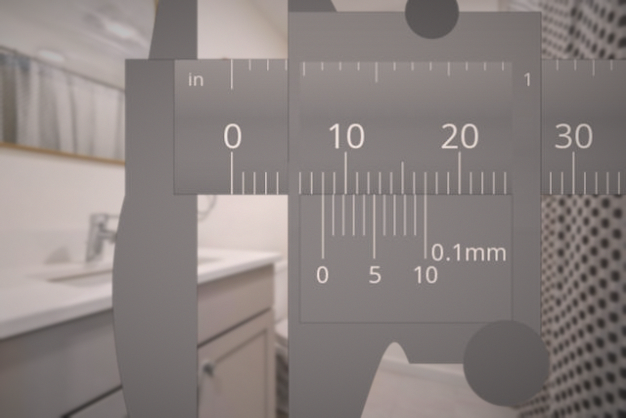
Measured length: 8.0 mm
